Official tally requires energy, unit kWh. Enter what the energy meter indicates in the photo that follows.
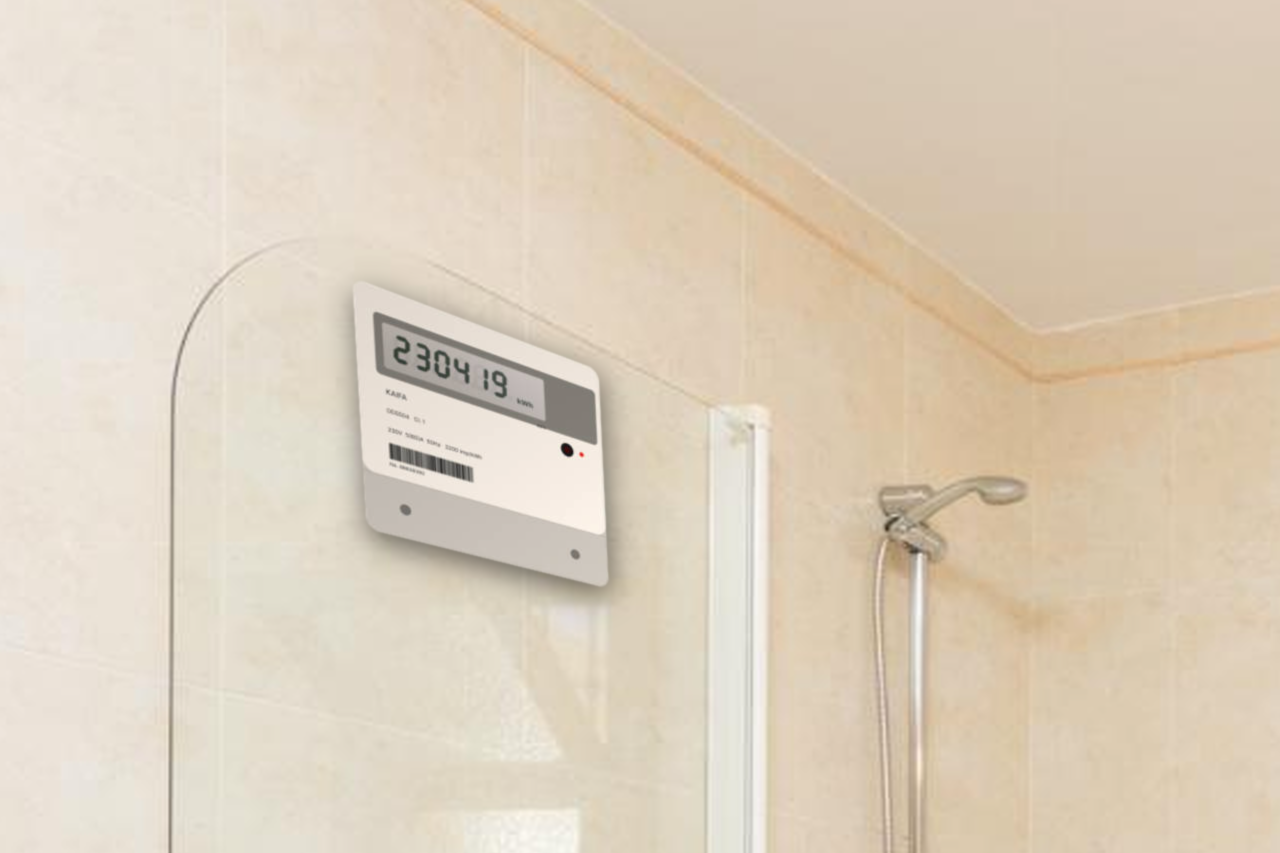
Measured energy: 230419 kWh
